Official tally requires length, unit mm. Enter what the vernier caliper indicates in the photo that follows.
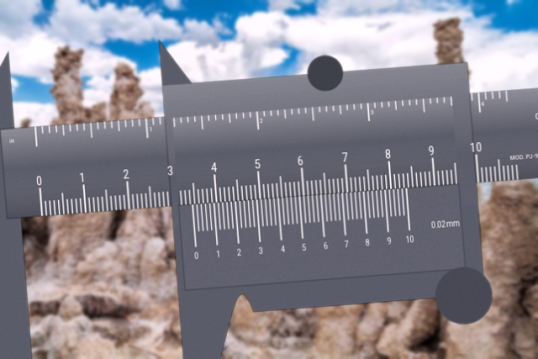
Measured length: 34.5 mm
